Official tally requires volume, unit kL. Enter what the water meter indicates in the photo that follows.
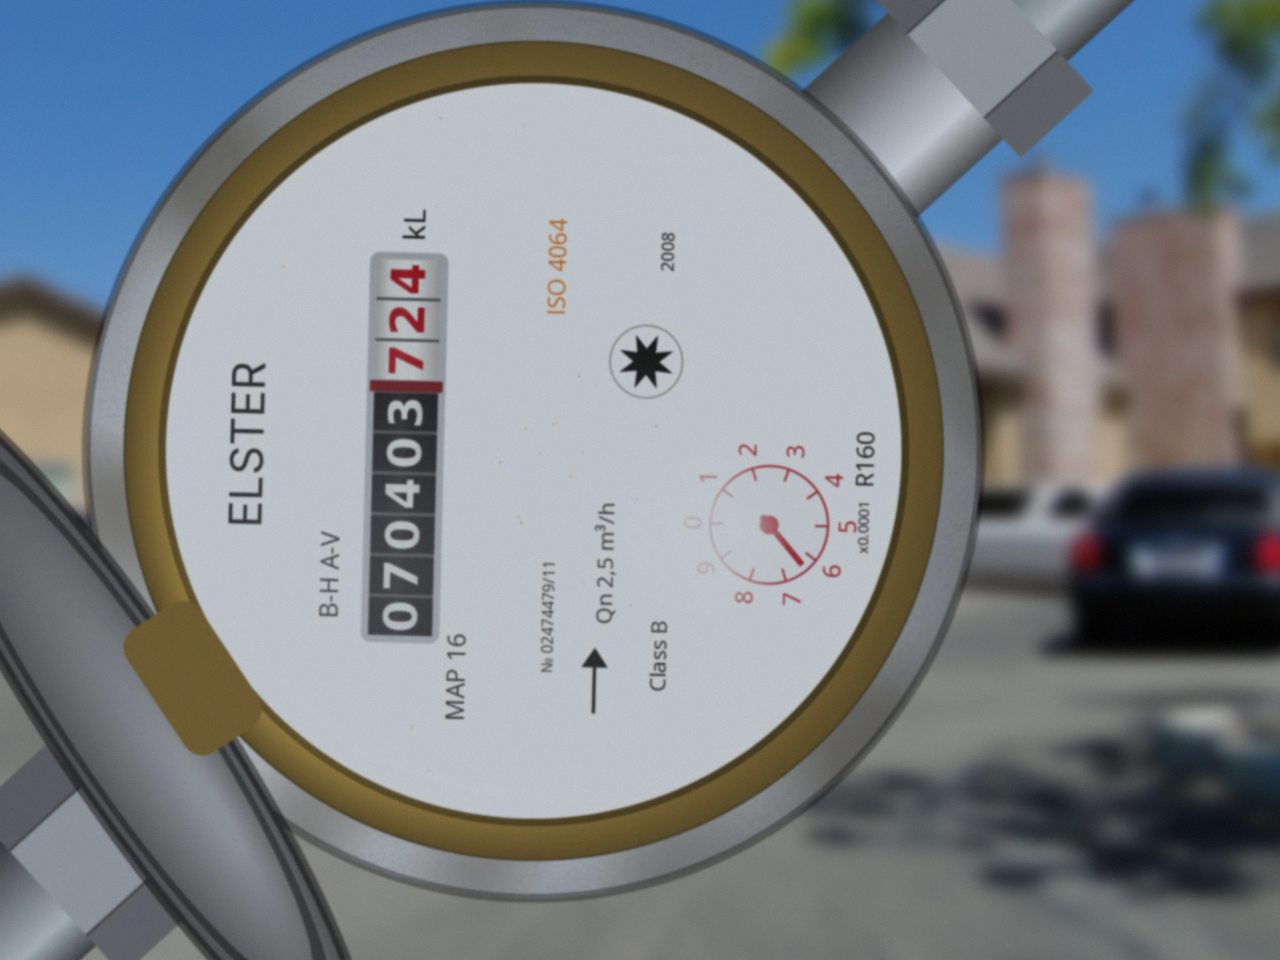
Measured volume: 70403.7246 kL
